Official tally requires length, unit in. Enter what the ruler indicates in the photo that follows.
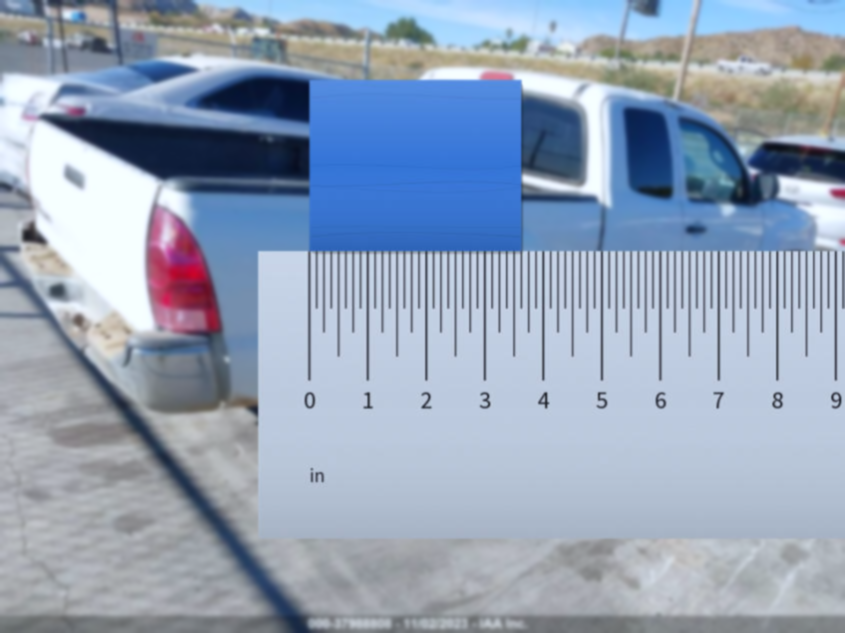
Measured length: 3.625 in
